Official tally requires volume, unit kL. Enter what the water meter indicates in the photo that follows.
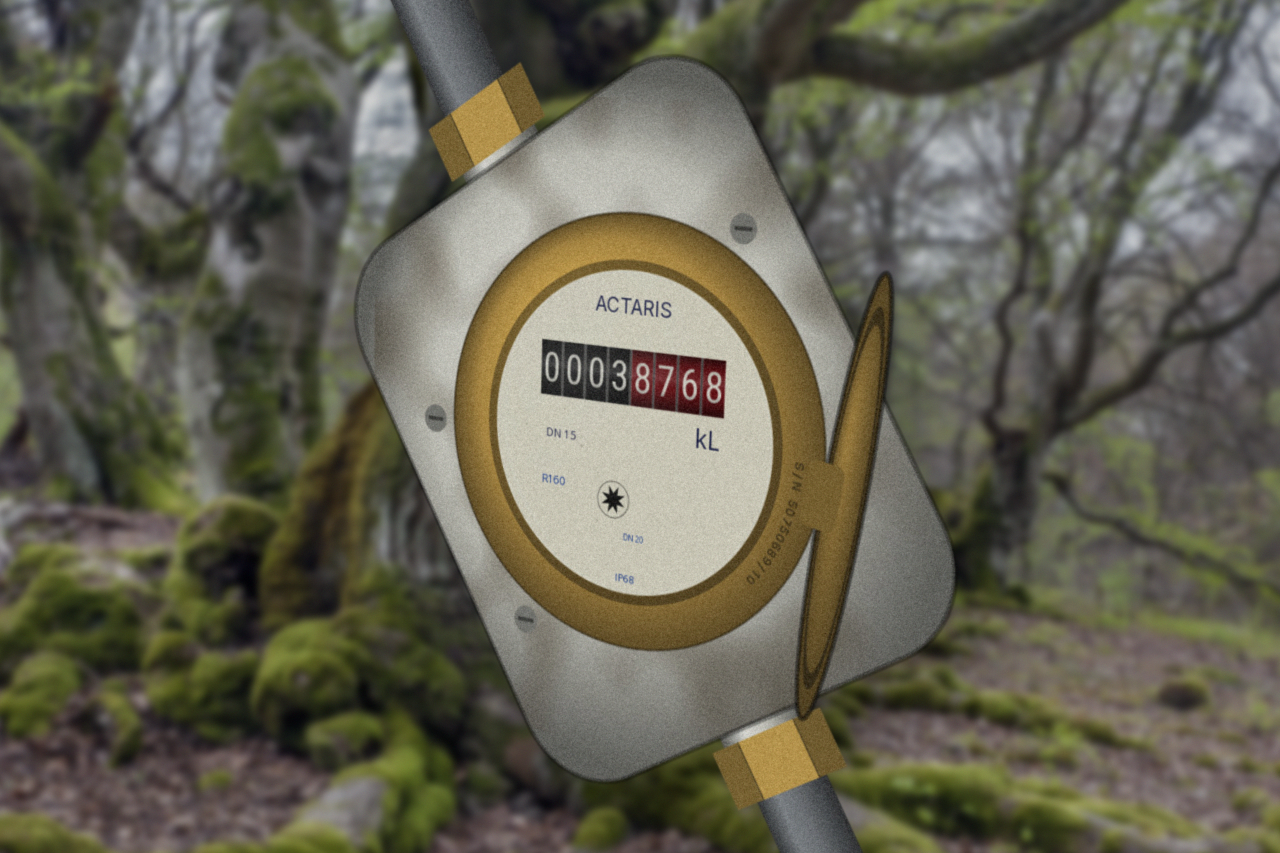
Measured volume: 3.8768 kL
